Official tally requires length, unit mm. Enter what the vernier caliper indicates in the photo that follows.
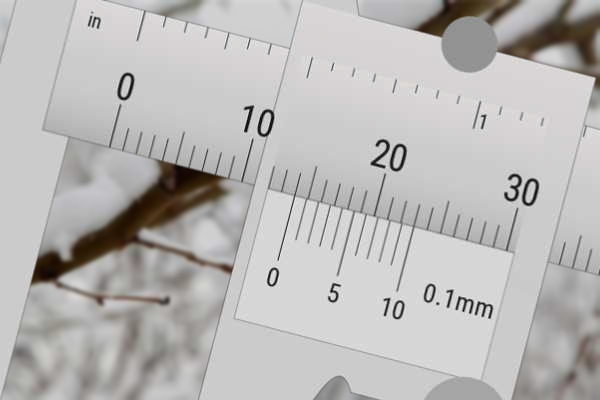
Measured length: 14.0 mm
